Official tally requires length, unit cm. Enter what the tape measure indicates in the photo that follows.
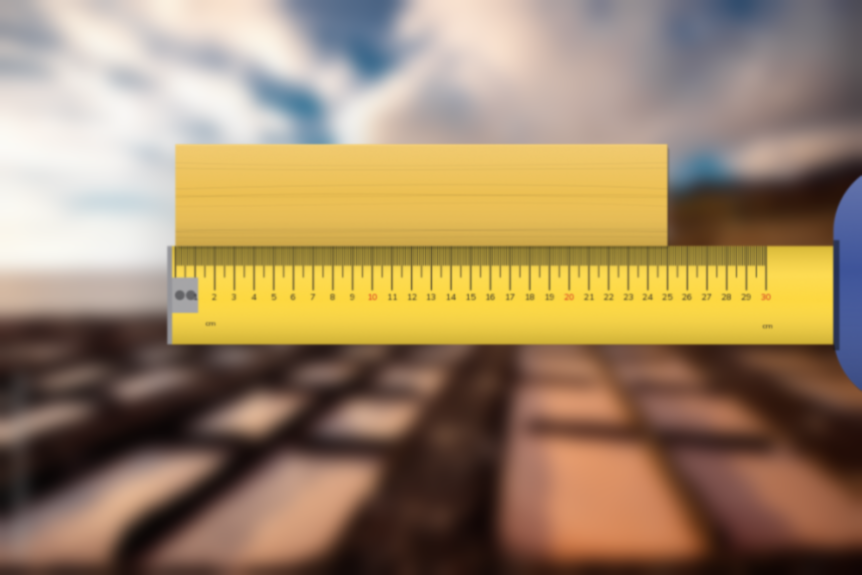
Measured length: 25 cm
